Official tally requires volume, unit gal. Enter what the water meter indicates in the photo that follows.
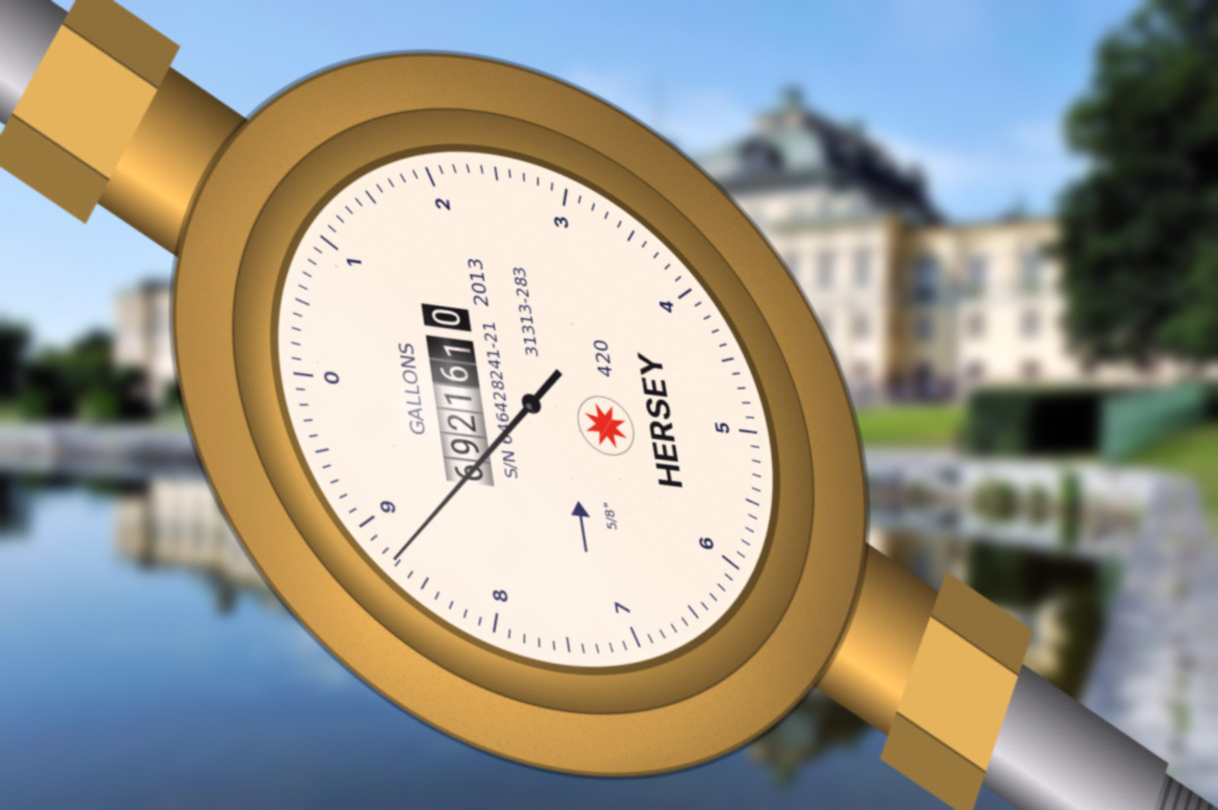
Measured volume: 6921608.7 gal
